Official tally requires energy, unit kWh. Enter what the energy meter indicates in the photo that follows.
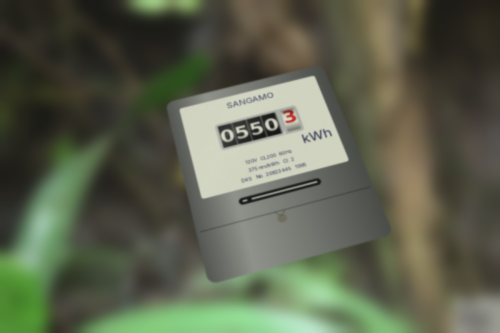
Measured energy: 550.3 kWh
